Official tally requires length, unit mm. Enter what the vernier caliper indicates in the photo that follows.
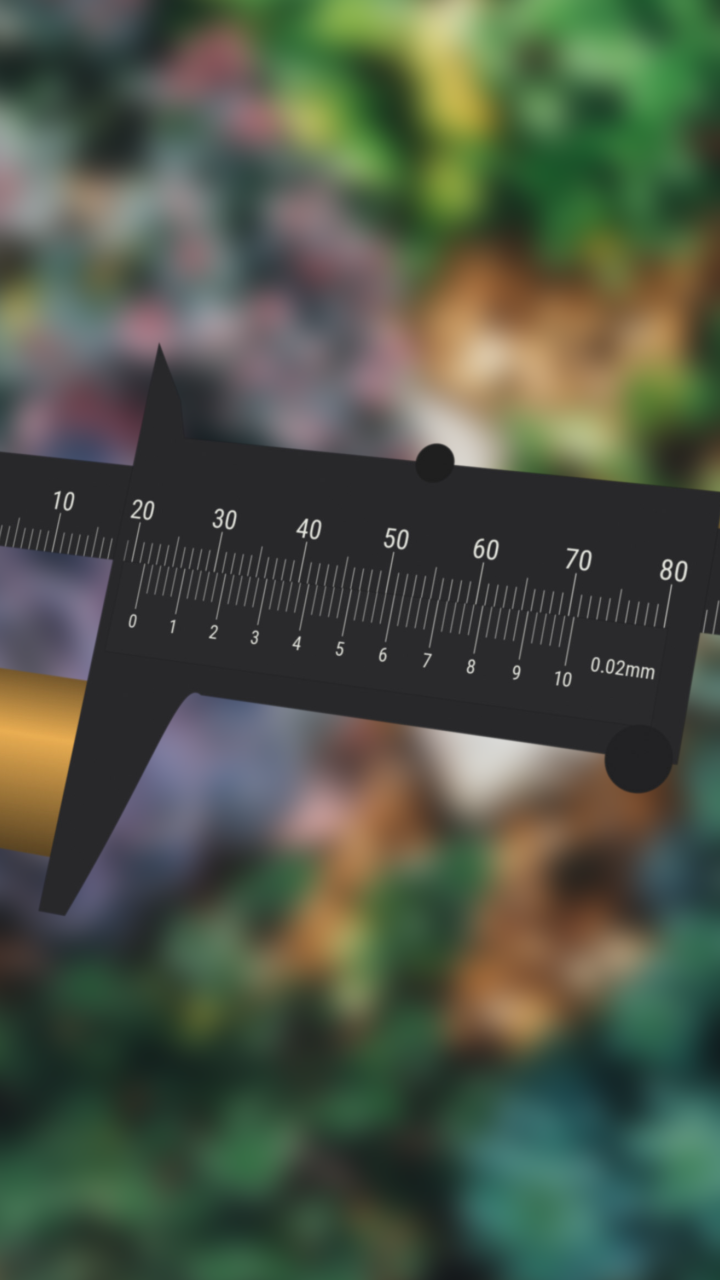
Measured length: 21.6 mm
